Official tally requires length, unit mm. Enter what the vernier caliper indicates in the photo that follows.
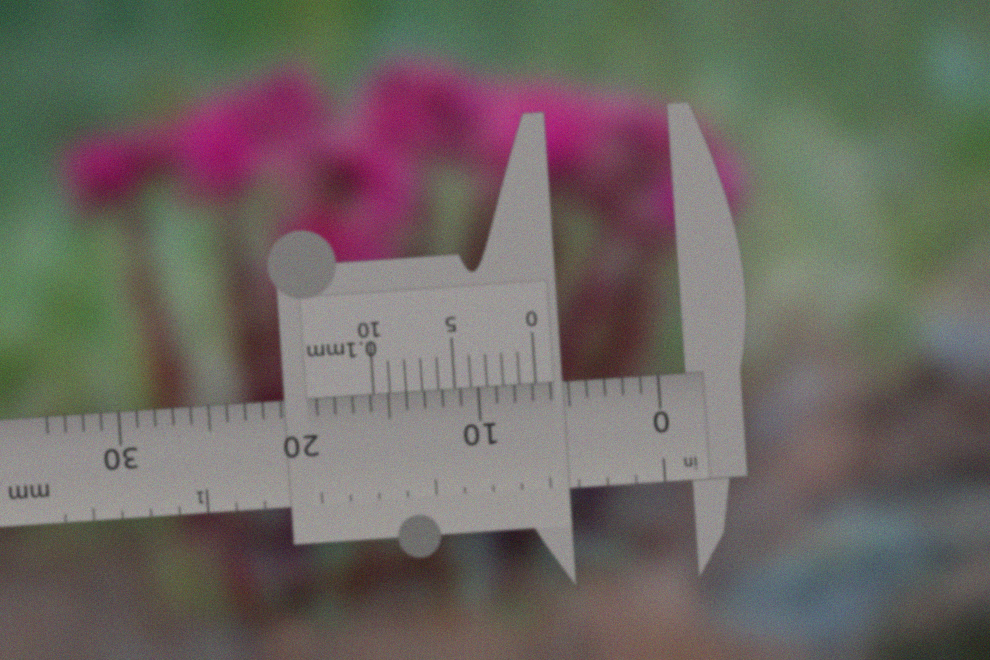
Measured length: 6.8 mm
